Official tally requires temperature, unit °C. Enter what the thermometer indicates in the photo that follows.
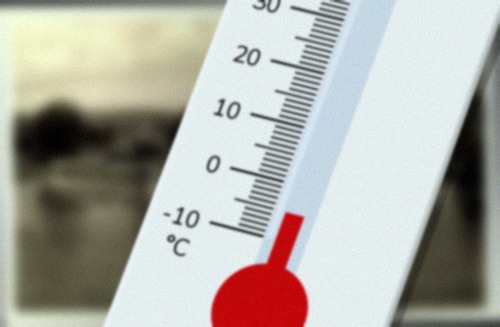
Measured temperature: -5 °C
